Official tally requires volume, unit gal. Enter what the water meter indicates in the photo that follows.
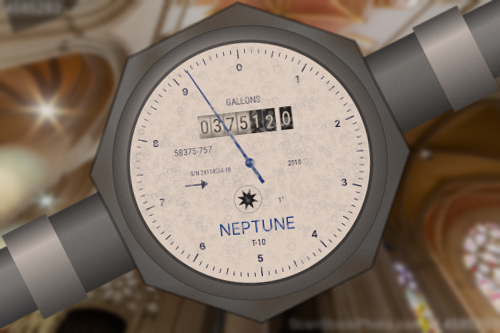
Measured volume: 375119.2 gal
